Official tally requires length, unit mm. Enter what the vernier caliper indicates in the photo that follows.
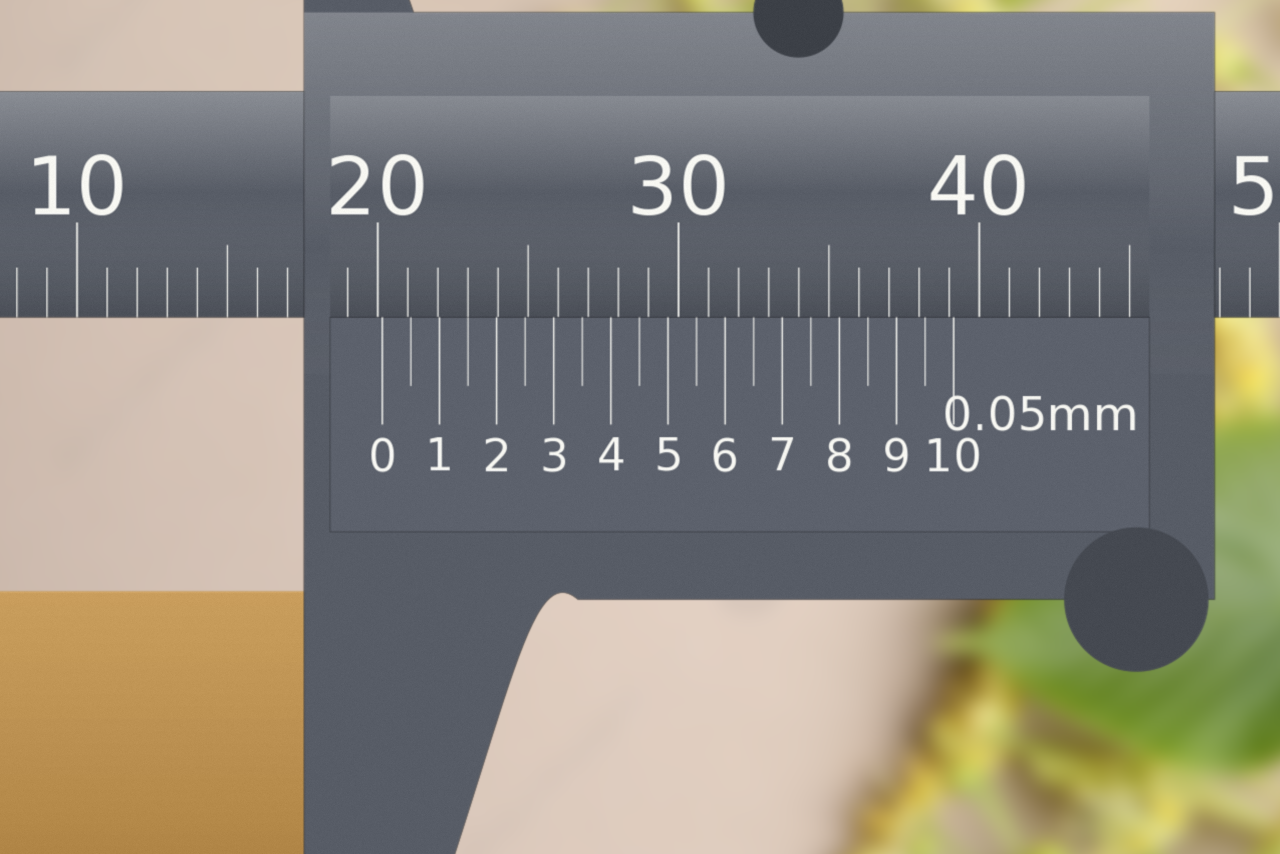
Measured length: 20.15 mm
